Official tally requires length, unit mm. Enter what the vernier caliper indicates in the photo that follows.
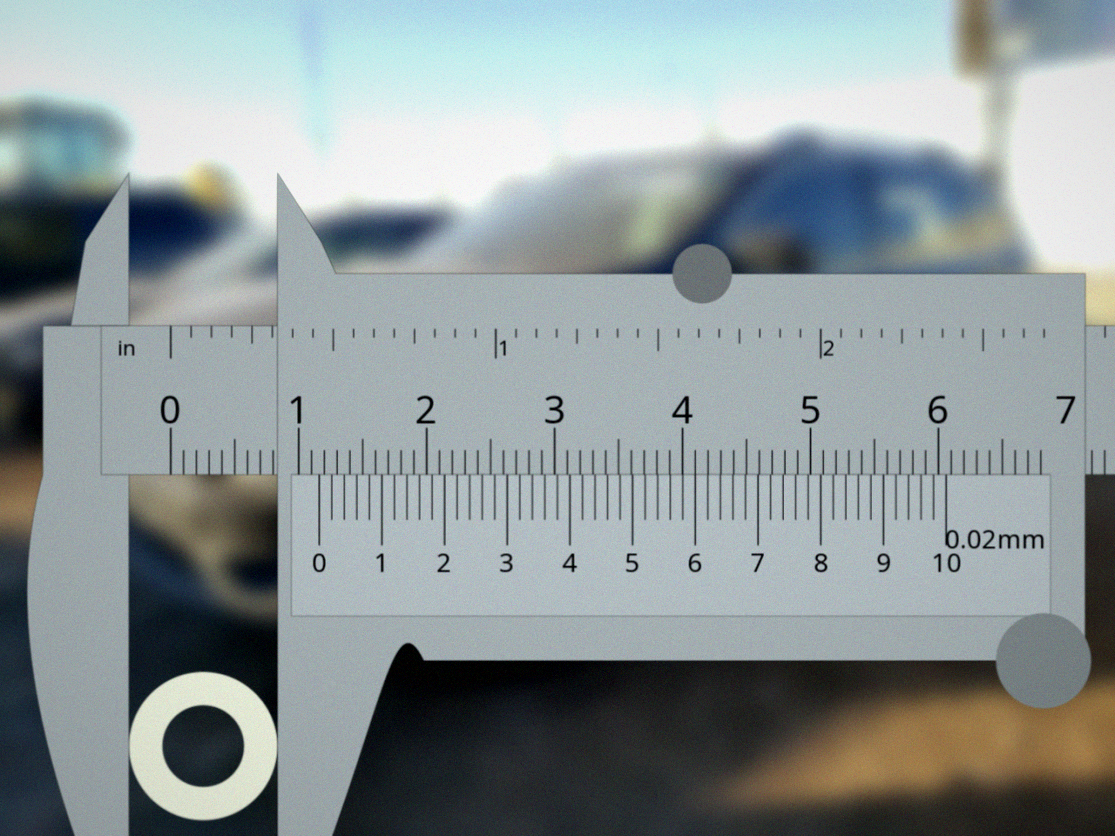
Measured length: 11.6 mm
